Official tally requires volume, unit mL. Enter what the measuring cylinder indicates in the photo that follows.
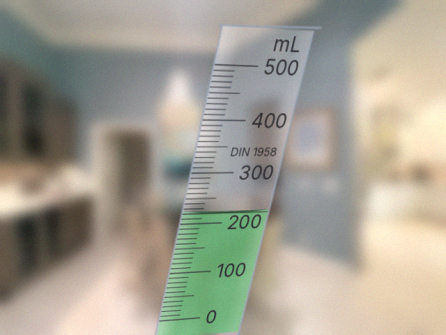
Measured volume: 220 mL
